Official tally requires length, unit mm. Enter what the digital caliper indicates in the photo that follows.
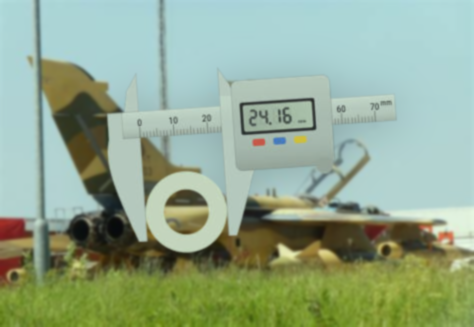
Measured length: 24.16 mm
